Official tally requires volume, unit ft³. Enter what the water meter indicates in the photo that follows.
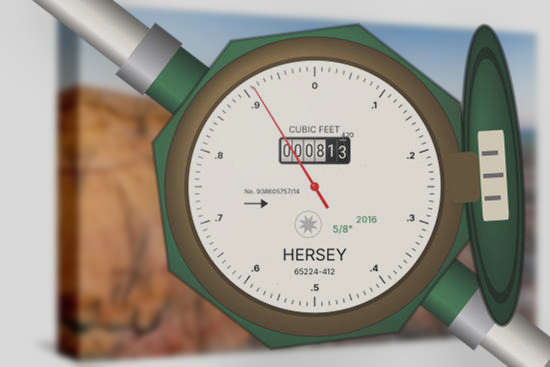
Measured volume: 812.91 ft³
